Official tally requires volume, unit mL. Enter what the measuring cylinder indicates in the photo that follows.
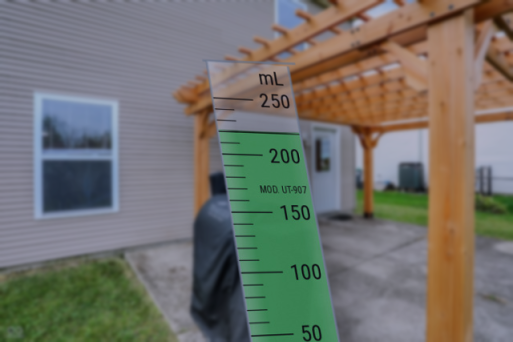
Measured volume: 220 mL
